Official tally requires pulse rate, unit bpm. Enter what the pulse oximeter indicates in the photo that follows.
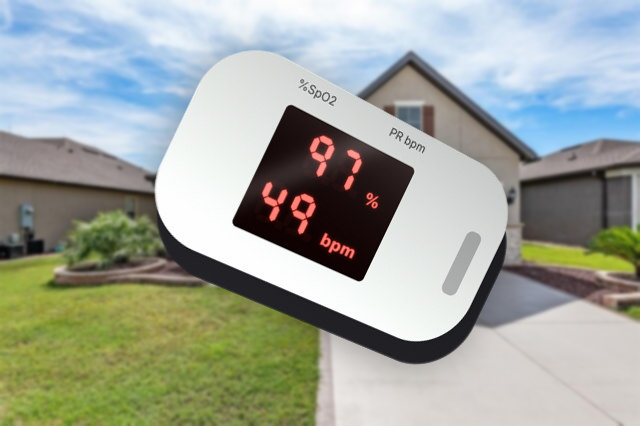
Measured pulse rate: 49 bpm
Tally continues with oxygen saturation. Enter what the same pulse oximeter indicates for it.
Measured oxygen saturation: 97 %
